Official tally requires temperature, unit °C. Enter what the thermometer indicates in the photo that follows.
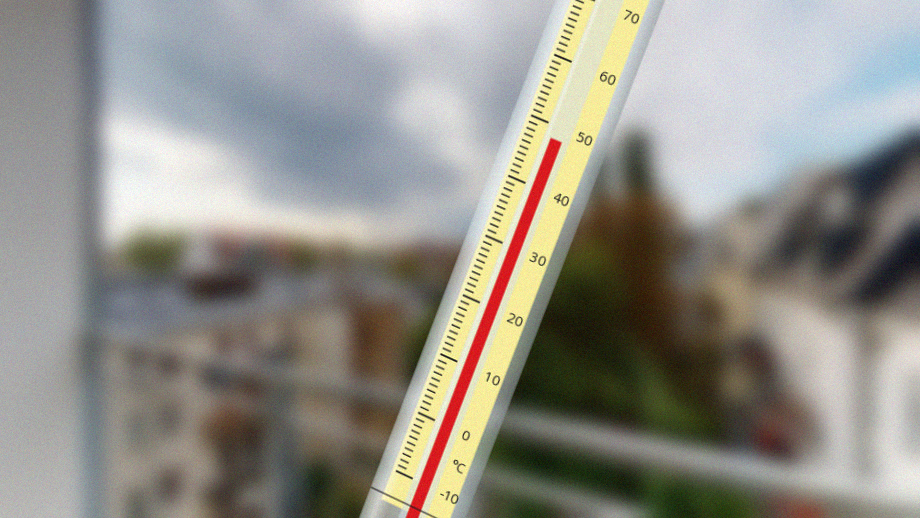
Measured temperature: 48 °C
